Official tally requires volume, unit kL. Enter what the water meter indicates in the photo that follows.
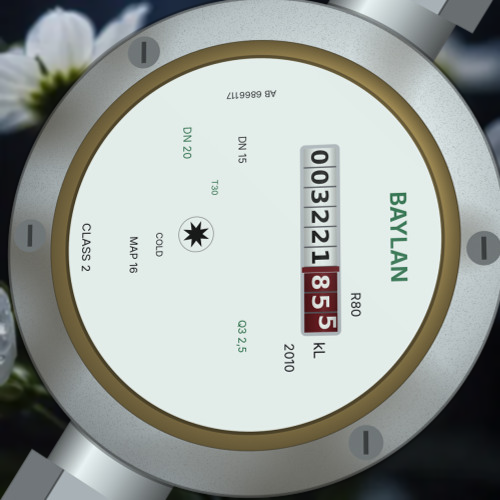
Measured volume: 3221.855 kL
